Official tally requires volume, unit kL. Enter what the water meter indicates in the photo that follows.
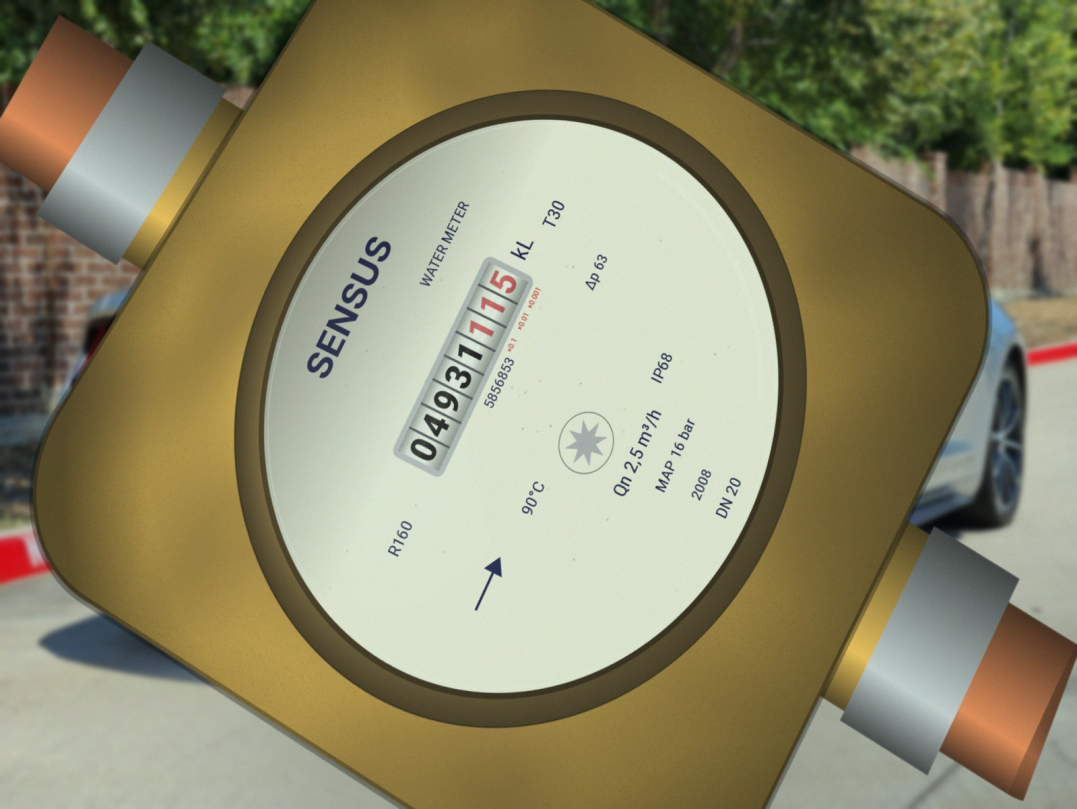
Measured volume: 4931.115 kL
